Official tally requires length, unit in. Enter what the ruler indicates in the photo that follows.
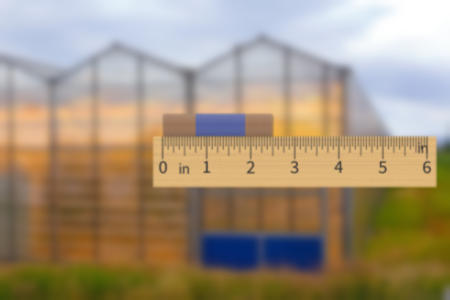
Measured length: 2.5 in
